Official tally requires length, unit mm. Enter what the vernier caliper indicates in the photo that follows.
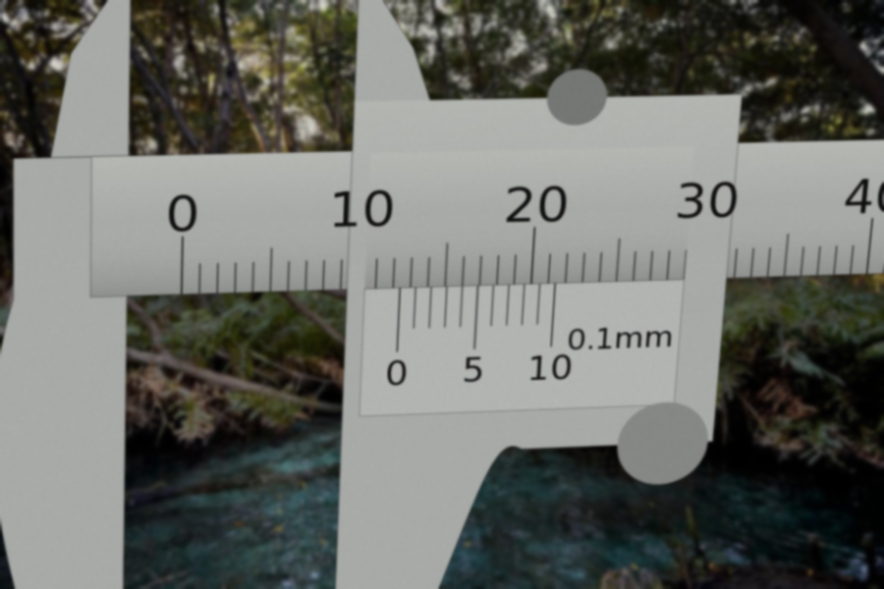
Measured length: 12.4 mm
